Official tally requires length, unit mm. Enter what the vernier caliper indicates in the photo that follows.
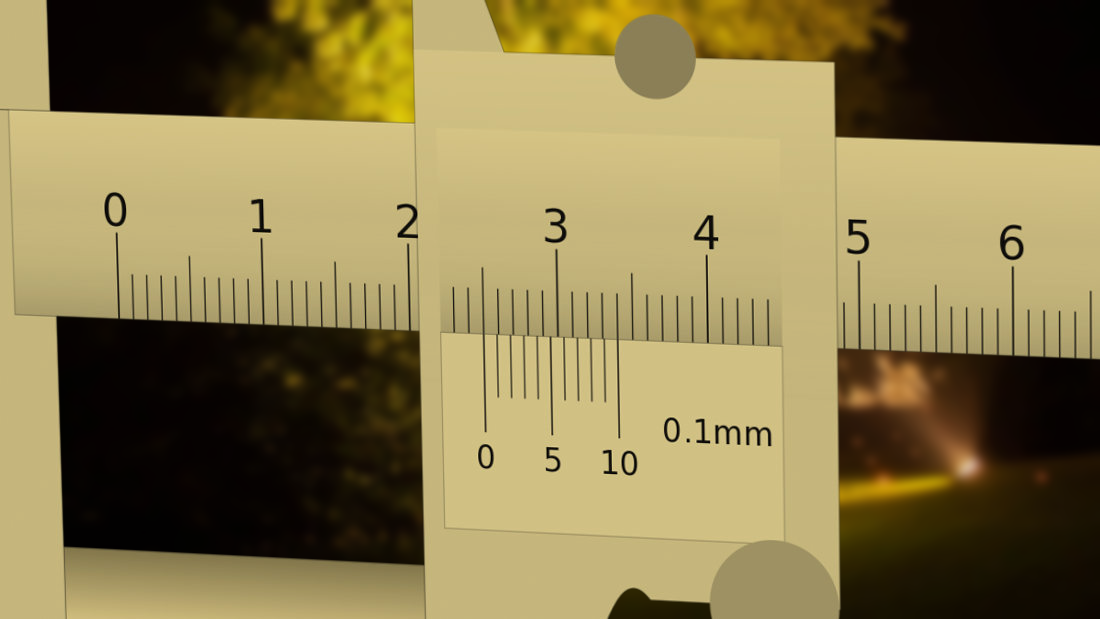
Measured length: 25.0 mm
